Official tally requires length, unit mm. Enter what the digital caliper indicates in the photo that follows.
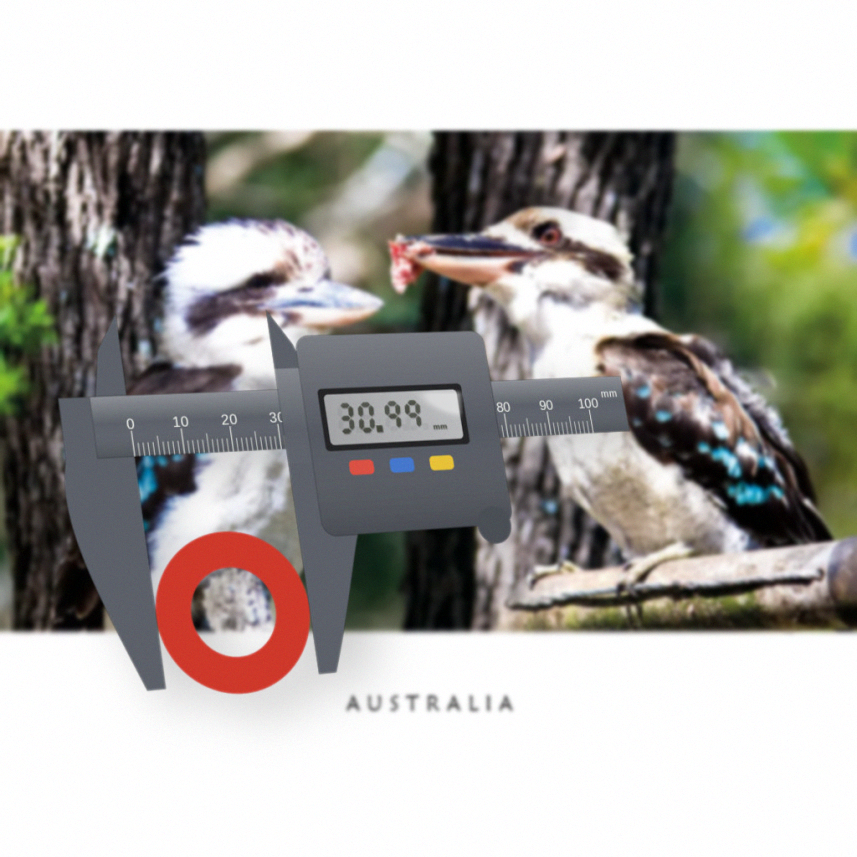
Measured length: 30.99 mm
